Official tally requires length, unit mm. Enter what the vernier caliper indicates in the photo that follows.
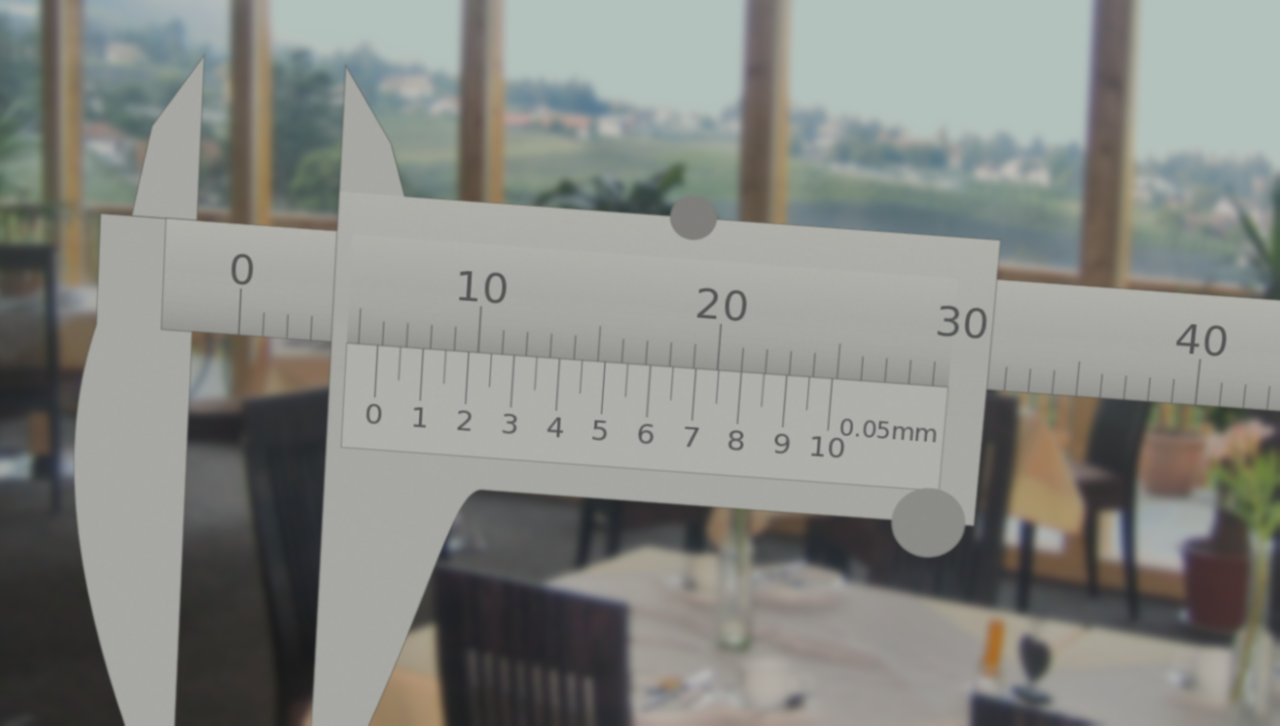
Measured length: 5.8 mm
